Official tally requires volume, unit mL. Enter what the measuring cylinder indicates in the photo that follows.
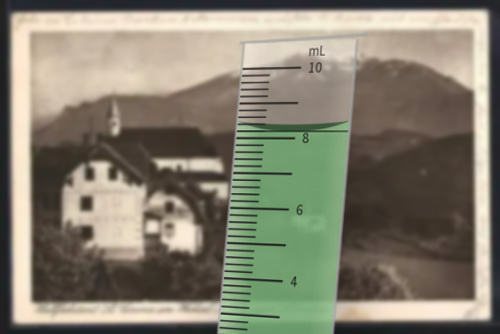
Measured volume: 8.2 mL
